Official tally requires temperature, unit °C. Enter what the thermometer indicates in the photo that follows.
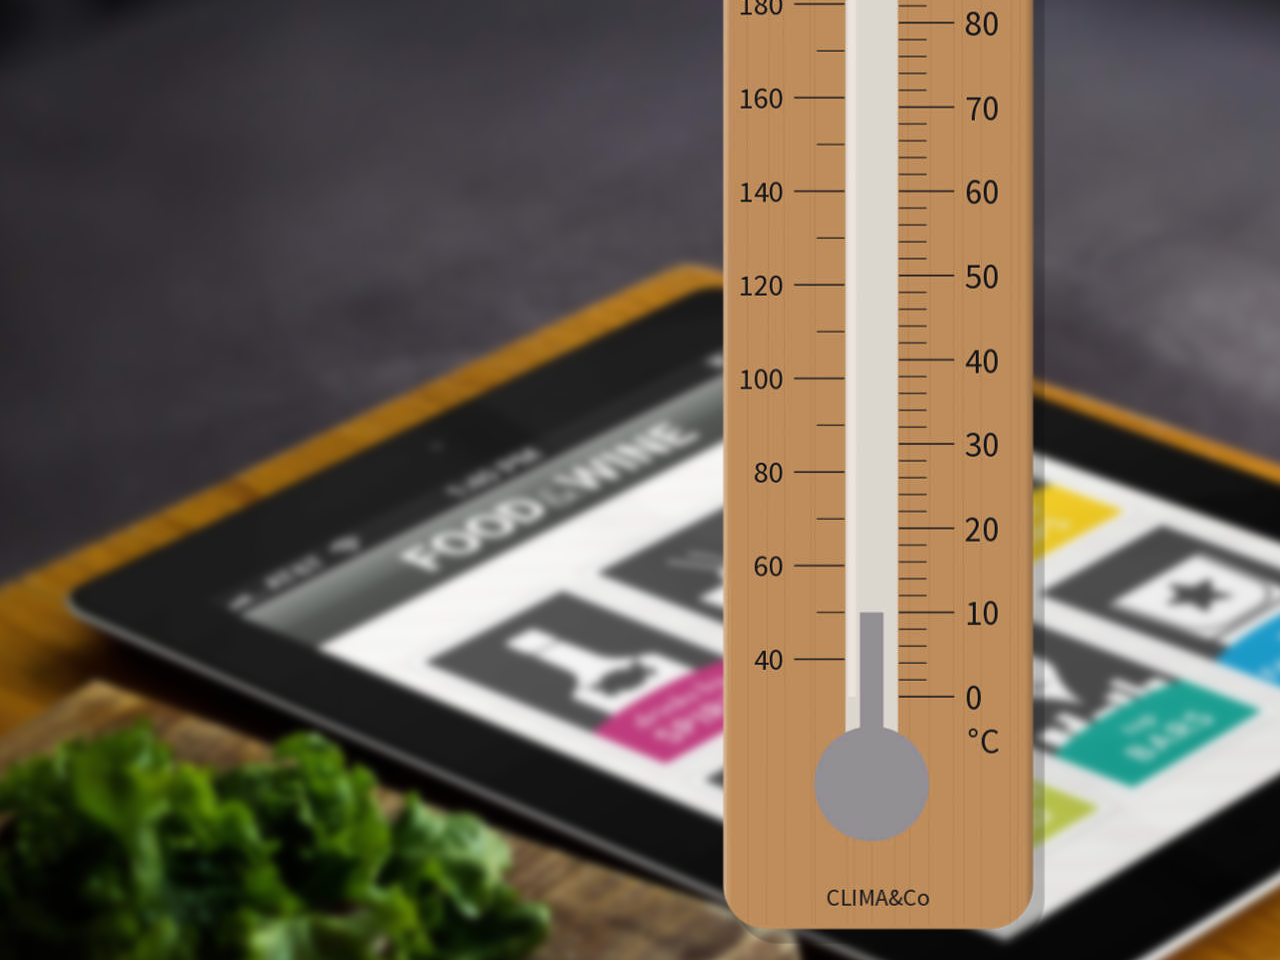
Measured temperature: 10 °C
